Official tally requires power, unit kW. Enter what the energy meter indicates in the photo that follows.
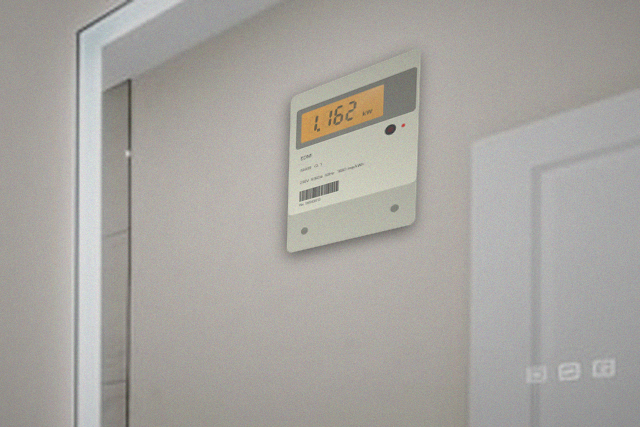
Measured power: 1.162 kW
